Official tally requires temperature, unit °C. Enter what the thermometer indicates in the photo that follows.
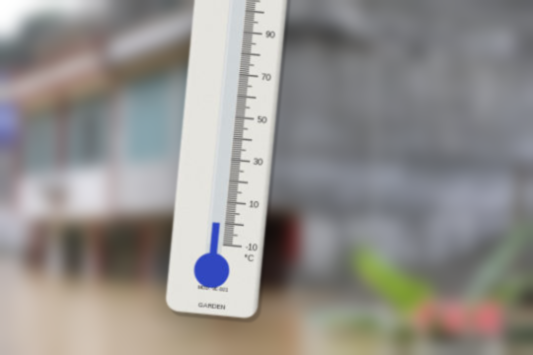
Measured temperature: 0 °C
